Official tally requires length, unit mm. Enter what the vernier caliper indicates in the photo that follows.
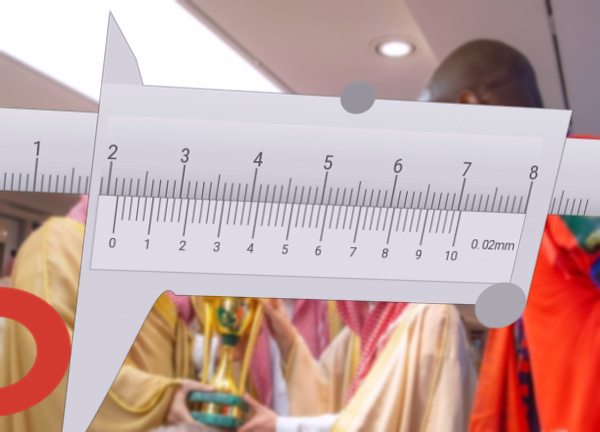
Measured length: 21.4 mm
